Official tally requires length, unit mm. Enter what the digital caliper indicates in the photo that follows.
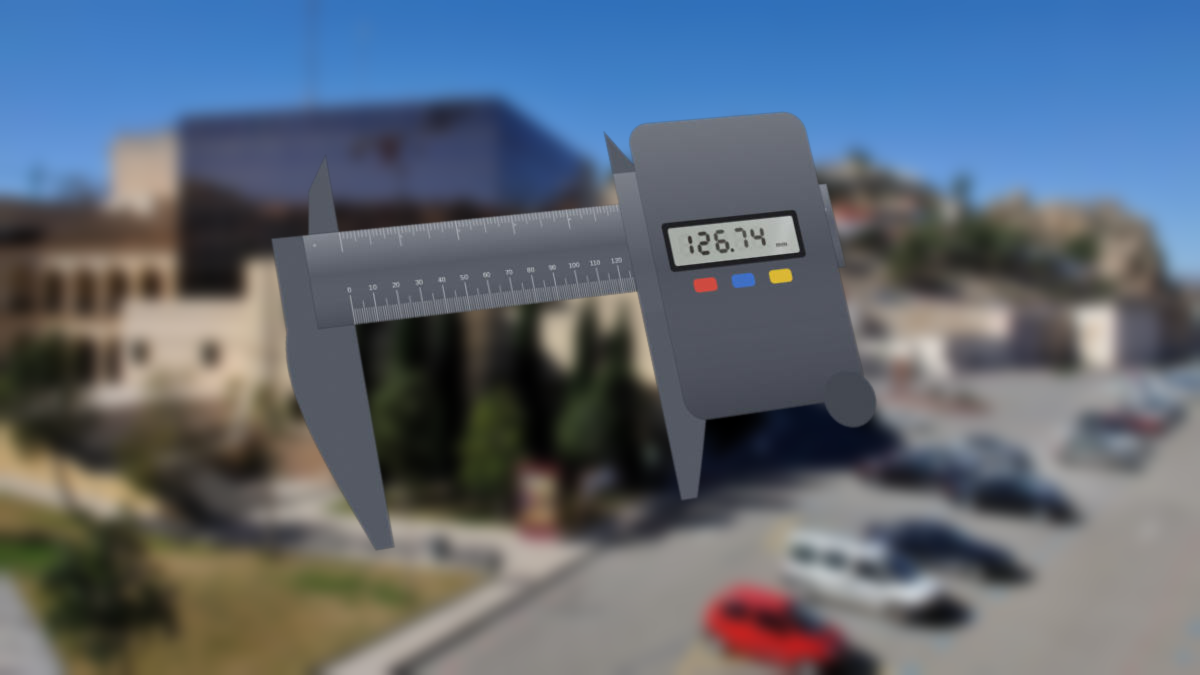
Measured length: 126.74 mm
